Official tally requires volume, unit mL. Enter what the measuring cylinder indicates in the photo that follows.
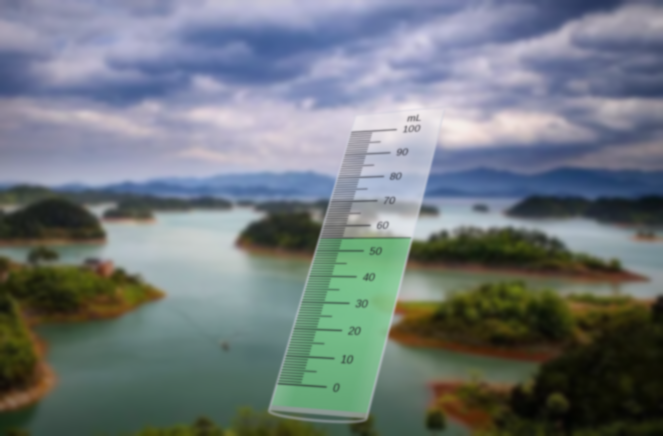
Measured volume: 55 mL
